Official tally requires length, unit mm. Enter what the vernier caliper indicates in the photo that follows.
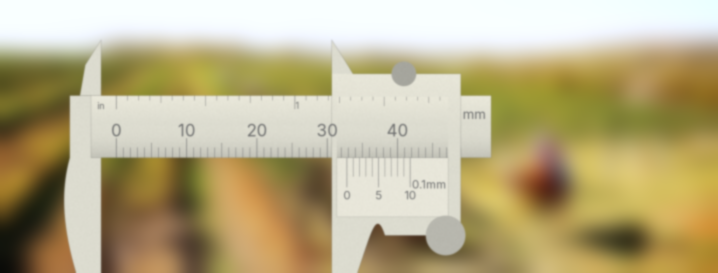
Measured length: 32.8 mm
